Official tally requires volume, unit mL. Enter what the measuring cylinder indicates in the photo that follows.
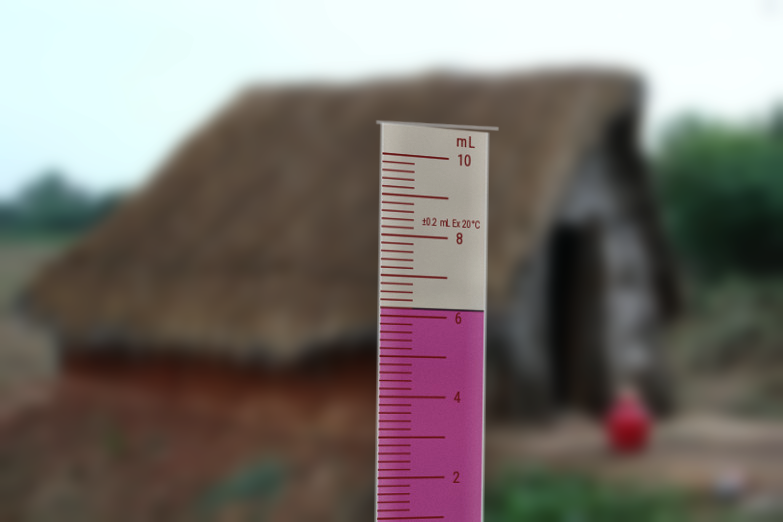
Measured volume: 6.2 mL
